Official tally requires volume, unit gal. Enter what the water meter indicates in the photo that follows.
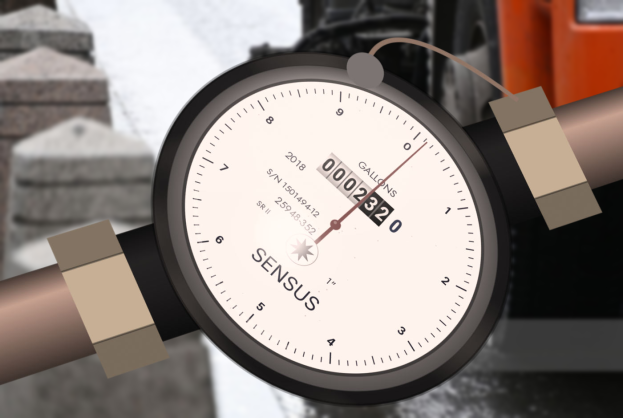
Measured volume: 2320.1 gal
